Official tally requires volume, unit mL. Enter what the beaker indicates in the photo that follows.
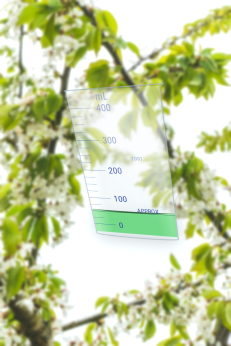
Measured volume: 50 mL
